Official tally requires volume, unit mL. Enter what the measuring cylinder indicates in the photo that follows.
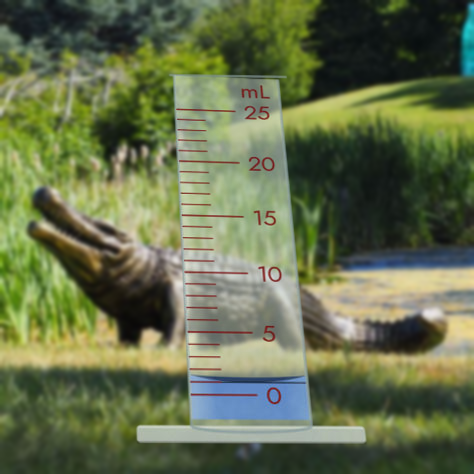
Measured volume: 1 mL
